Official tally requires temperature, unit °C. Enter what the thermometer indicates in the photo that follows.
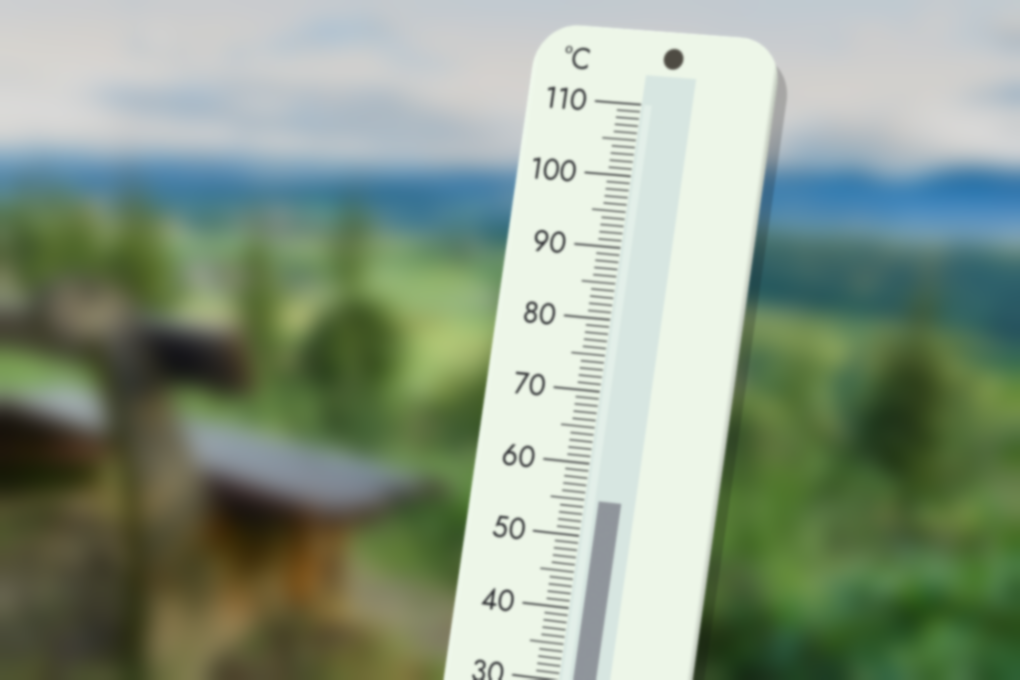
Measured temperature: 55 °C
